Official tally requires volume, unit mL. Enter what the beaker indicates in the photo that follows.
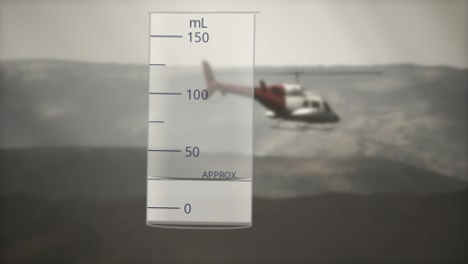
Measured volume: 25 mL
